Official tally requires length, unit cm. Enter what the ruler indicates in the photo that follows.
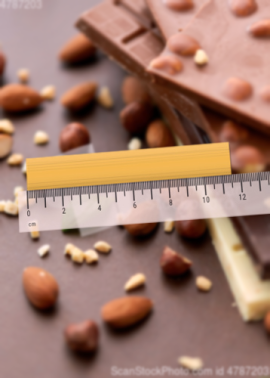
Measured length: 11.5 cm
